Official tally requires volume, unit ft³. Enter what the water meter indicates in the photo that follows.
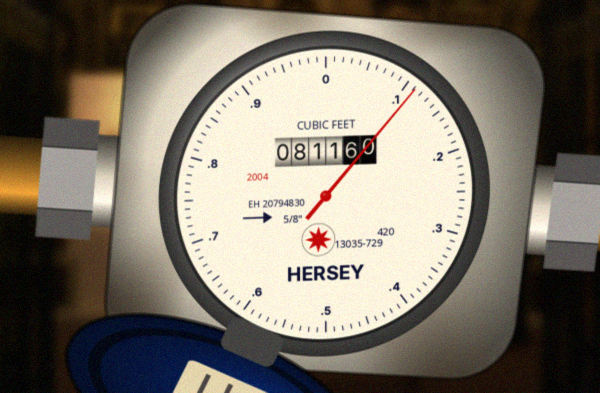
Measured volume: 81160.11 ft³
